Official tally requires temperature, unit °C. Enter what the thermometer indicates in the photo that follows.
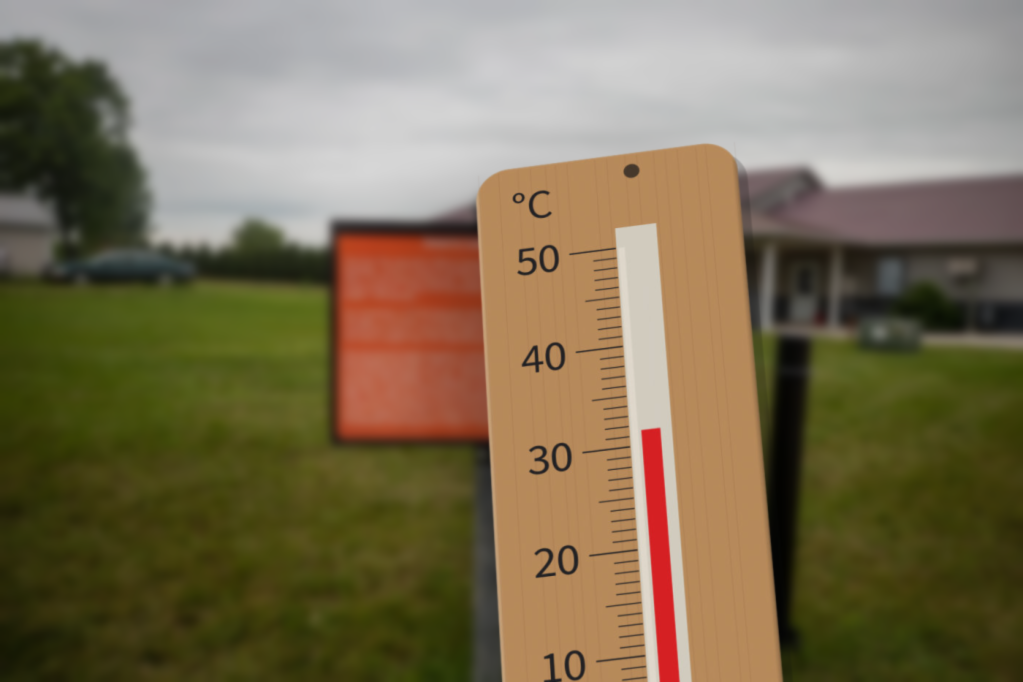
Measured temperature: 31.5 °C
